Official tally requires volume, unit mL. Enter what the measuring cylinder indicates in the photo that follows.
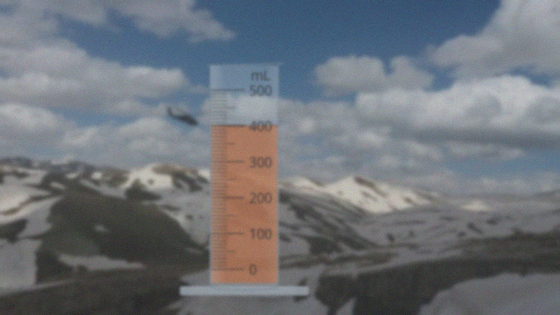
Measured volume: 400 mL
